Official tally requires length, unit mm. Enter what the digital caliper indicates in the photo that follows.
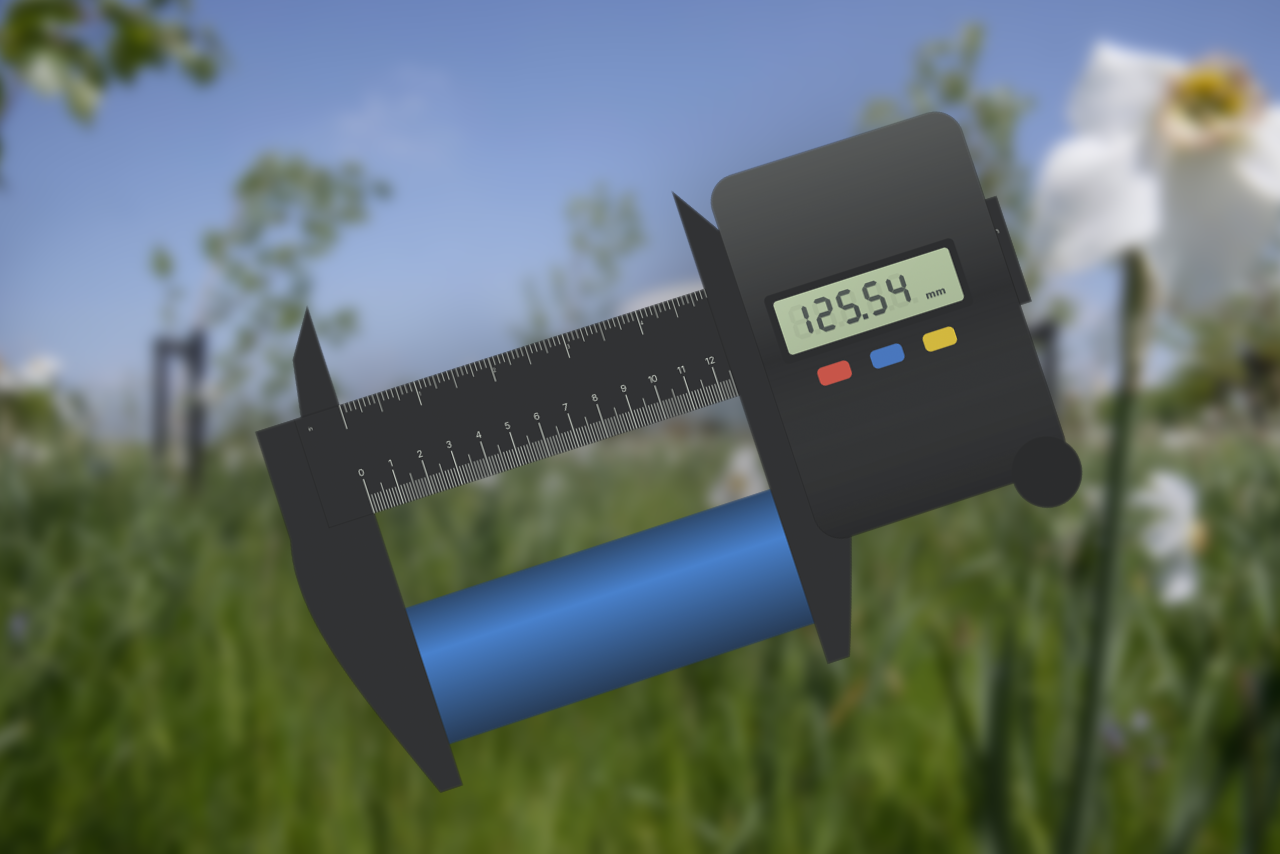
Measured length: 125.54 mm
